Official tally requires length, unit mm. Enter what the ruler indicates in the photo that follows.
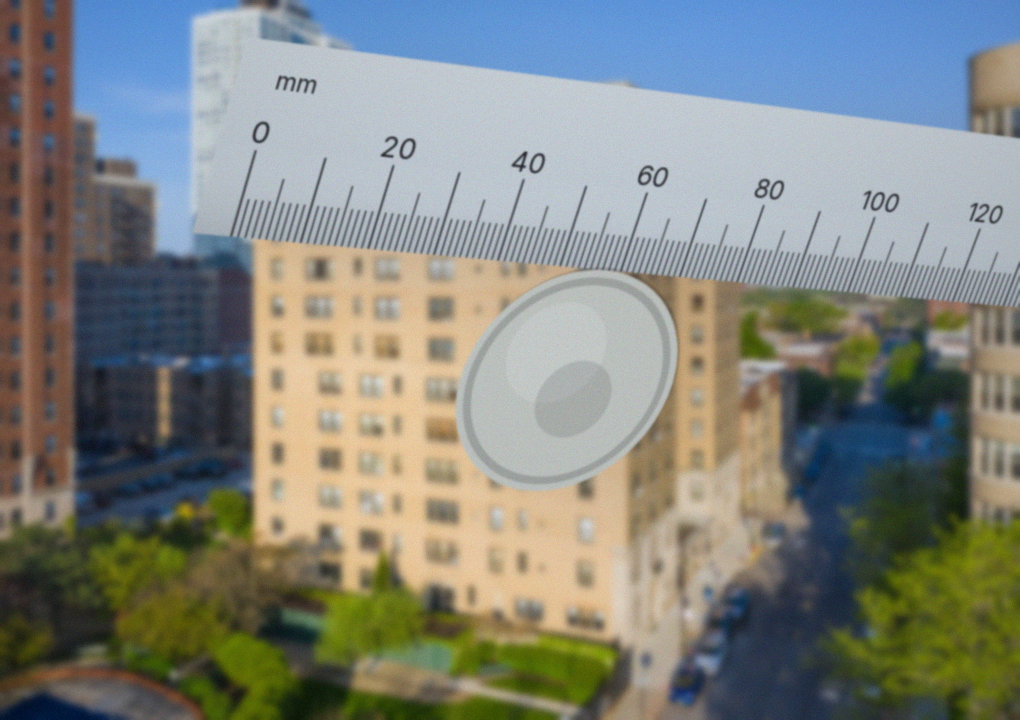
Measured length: 35 mm
